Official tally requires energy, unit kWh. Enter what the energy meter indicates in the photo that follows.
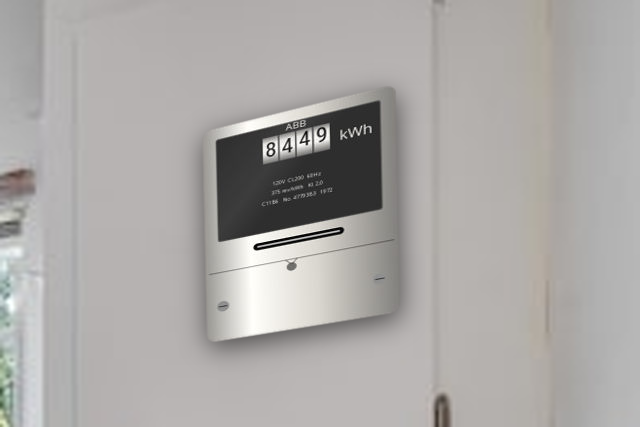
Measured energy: 8449 kWh
